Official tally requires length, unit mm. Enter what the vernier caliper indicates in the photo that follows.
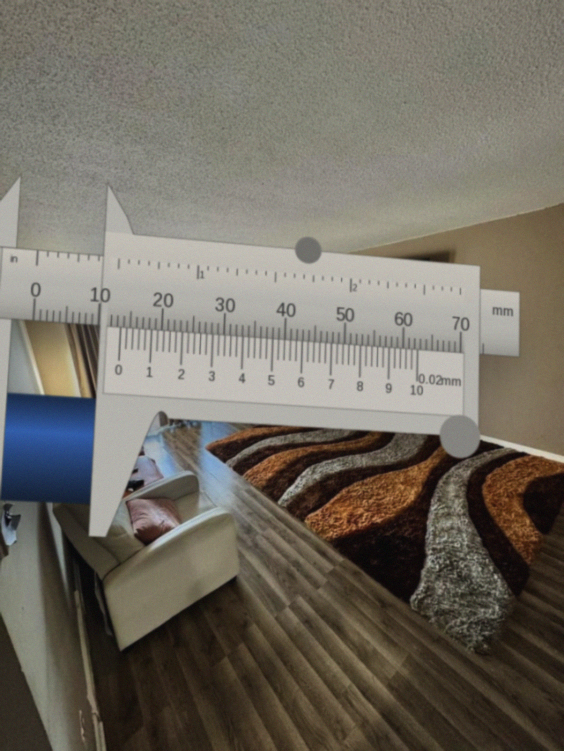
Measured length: 13.5 mm
